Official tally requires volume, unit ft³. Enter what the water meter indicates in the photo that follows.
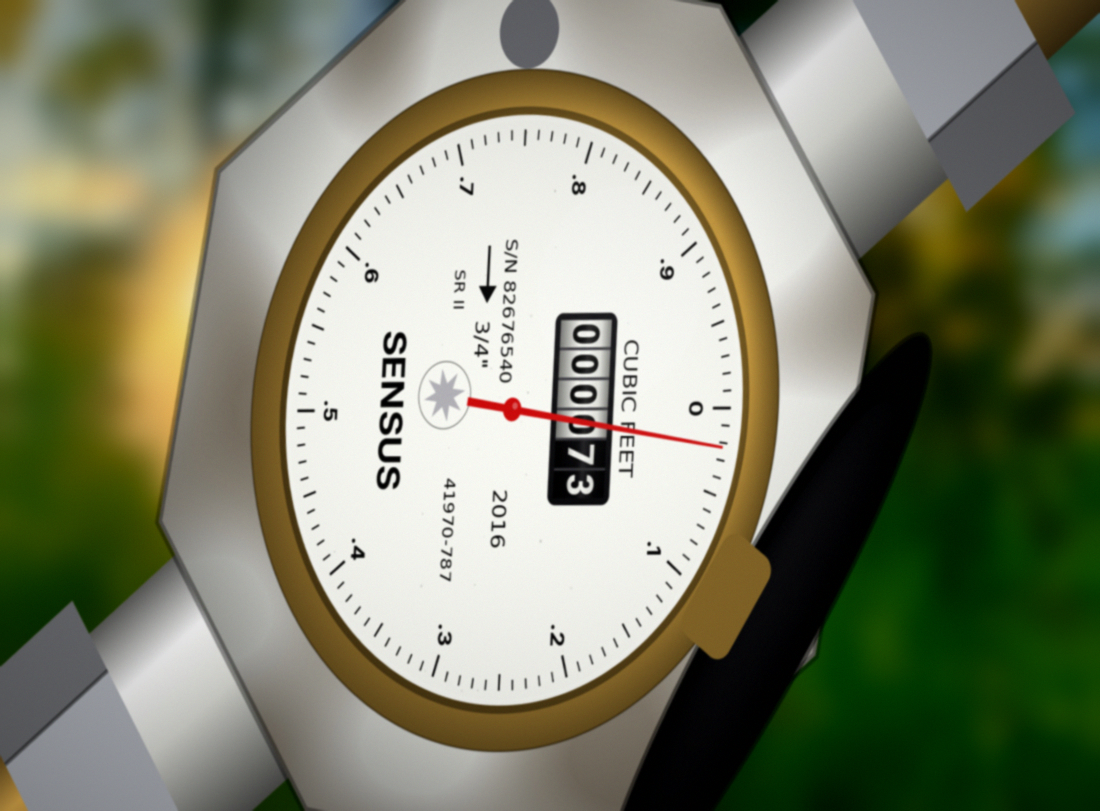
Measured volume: 73.02 ft³
